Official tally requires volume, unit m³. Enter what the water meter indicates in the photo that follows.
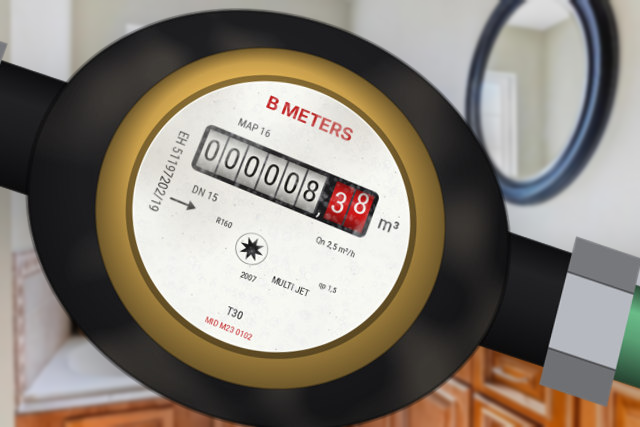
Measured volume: 8.38 m³
